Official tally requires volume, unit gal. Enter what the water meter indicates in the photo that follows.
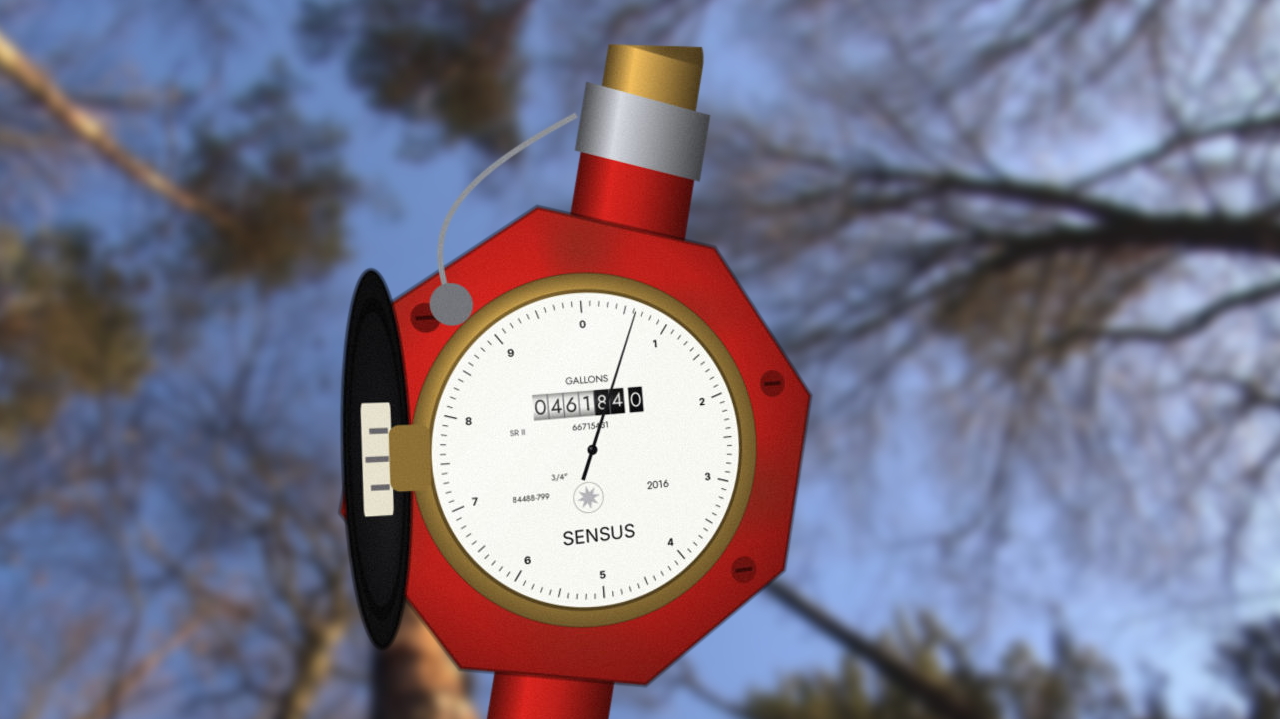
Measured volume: 461840.6 gal
